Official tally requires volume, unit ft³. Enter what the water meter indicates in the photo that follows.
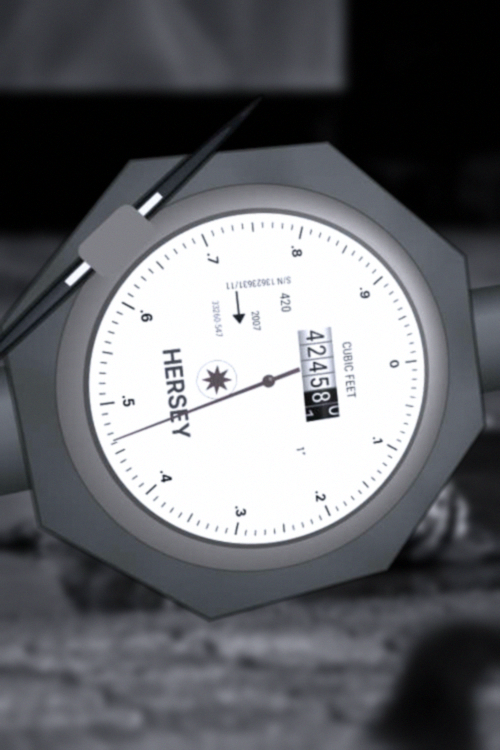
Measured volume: 424580.46 ft³
